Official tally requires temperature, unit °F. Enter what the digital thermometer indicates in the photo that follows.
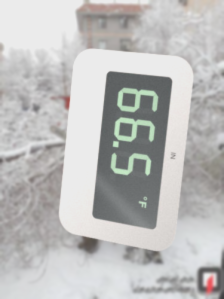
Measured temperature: 66.5 °F
